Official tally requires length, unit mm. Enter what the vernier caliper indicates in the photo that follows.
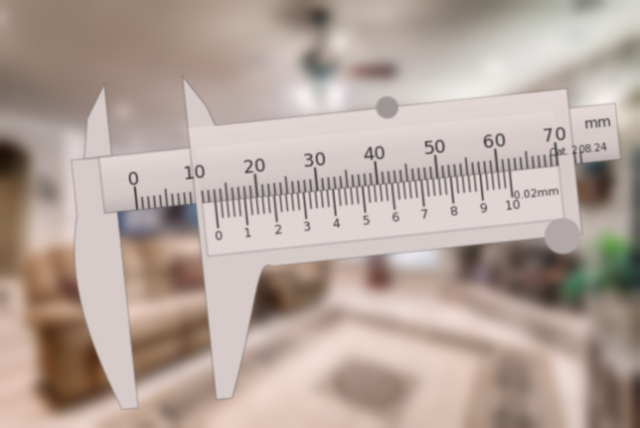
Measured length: 13.0 mm
